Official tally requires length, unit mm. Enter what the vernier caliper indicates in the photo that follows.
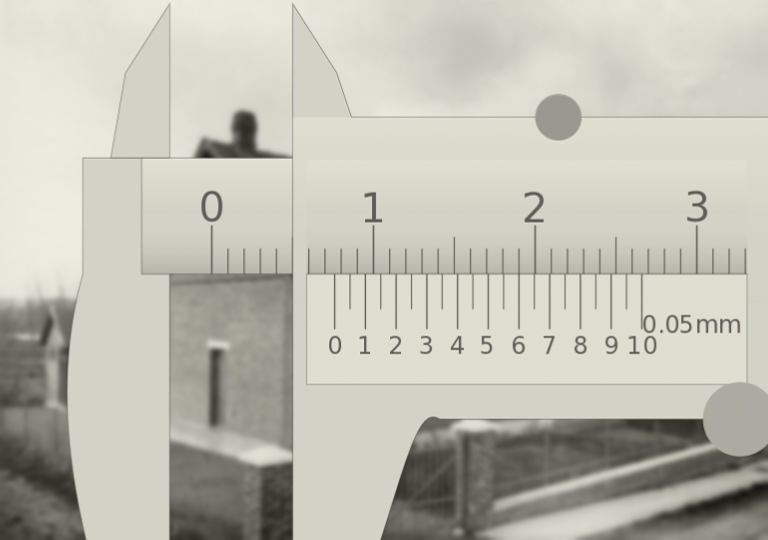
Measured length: 7.6 mm
